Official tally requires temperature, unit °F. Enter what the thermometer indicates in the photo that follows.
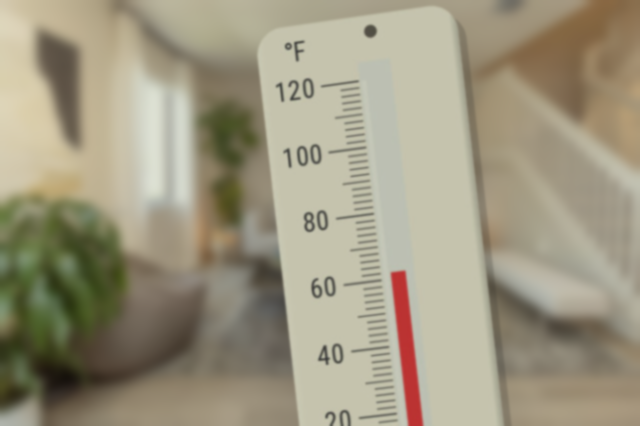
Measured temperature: 62 °F
